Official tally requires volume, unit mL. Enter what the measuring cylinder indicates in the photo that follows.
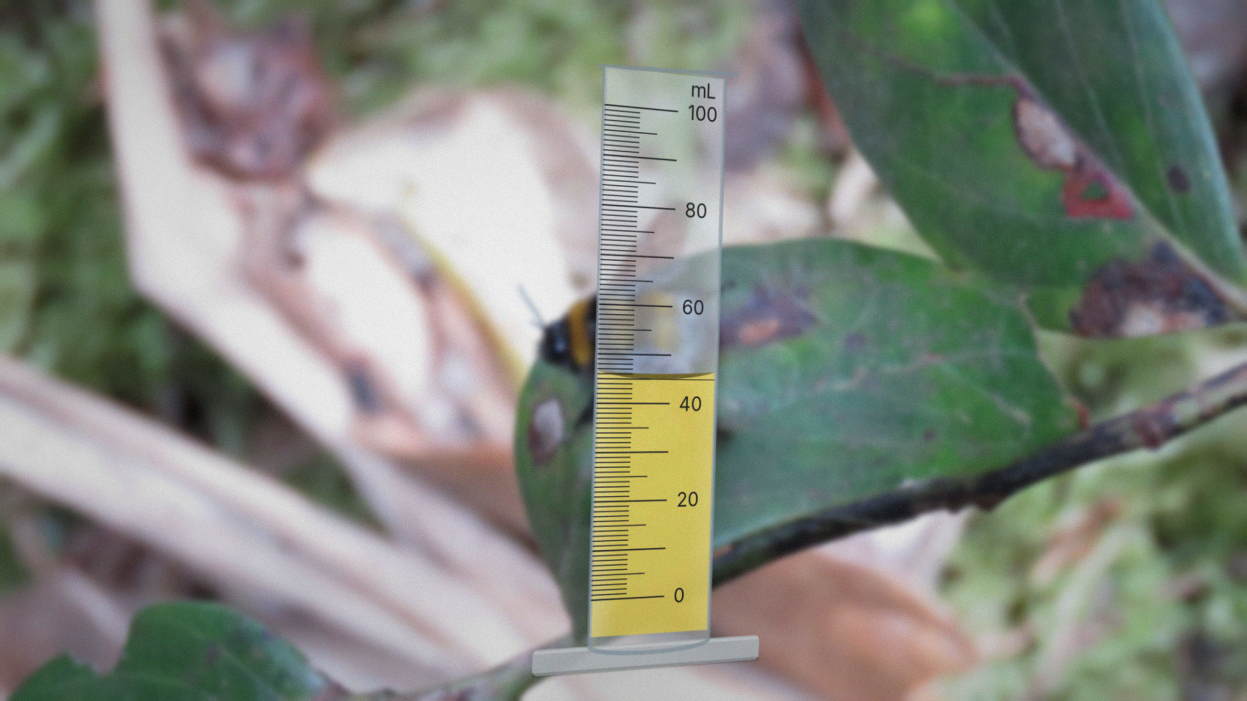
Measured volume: 45 mL
